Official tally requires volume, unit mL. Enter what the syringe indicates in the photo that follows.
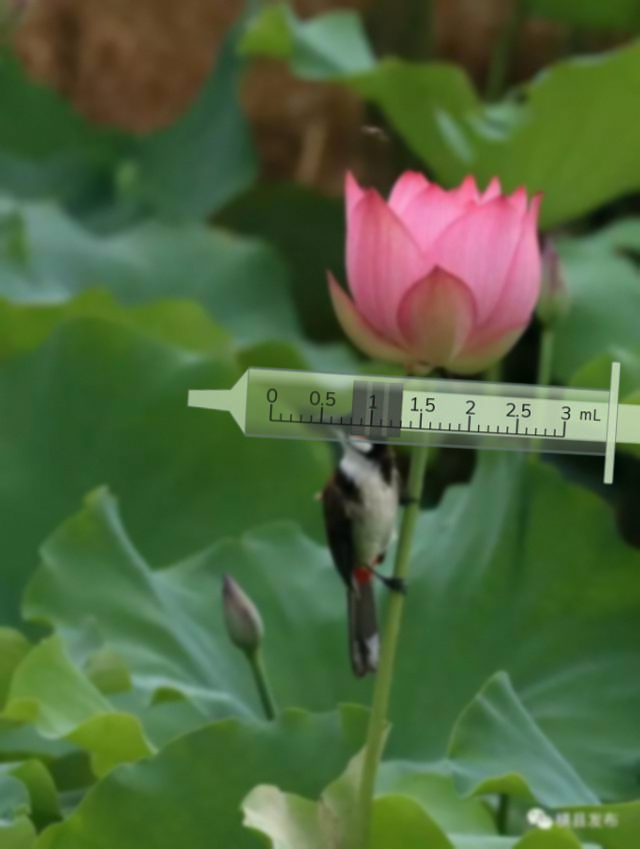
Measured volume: 0.8 mL
